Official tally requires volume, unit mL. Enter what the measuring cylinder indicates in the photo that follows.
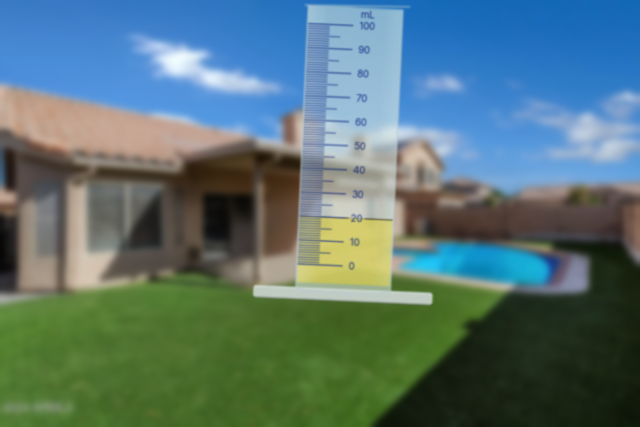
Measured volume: 20 mL
